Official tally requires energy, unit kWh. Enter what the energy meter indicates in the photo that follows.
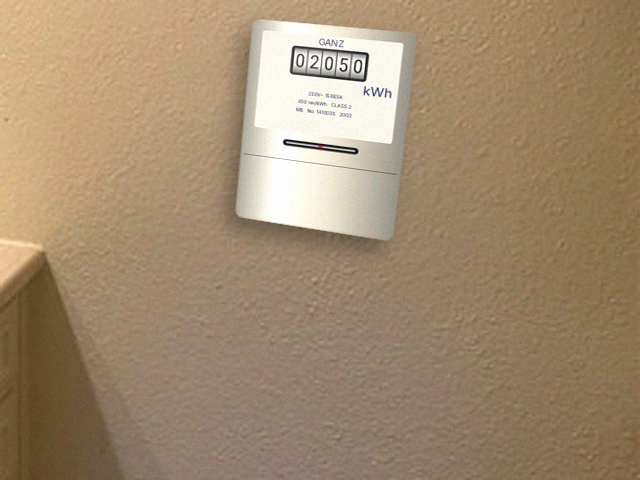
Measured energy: 2050 kWh
